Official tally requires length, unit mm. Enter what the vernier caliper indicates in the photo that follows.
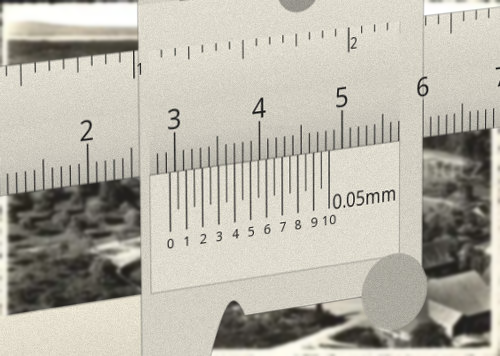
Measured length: 29.4 mm
